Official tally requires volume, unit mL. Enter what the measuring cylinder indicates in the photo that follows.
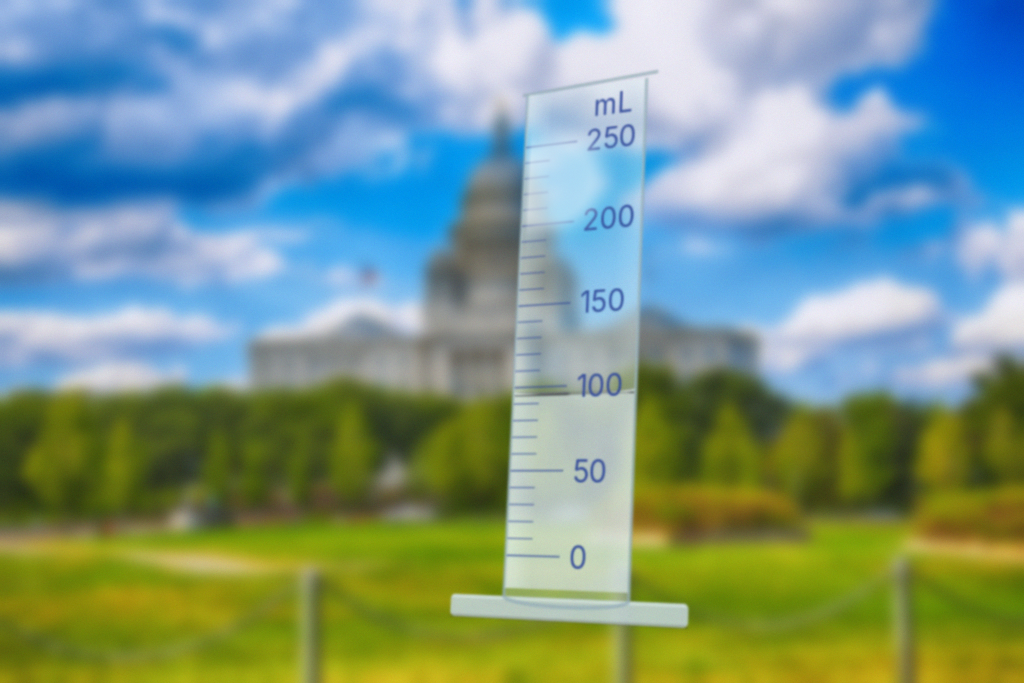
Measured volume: 95 mL
